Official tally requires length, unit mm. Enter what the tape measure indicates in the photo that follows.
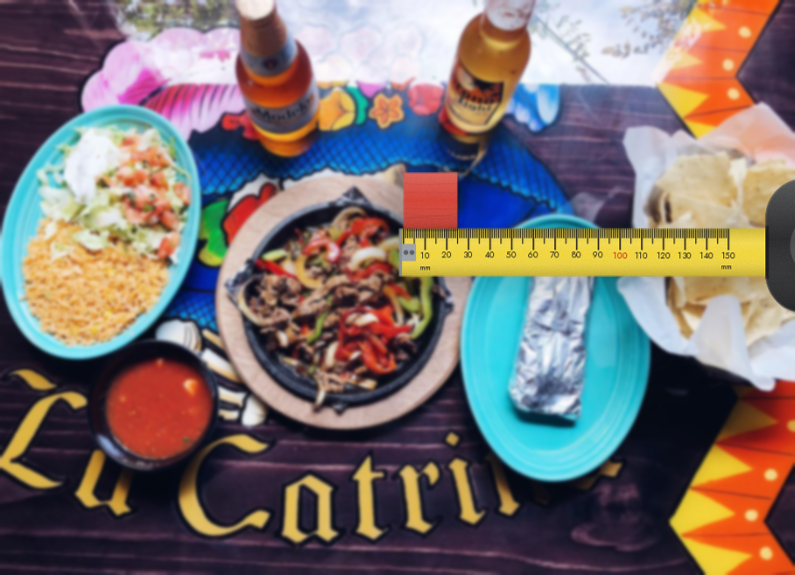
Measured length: 25 mm
